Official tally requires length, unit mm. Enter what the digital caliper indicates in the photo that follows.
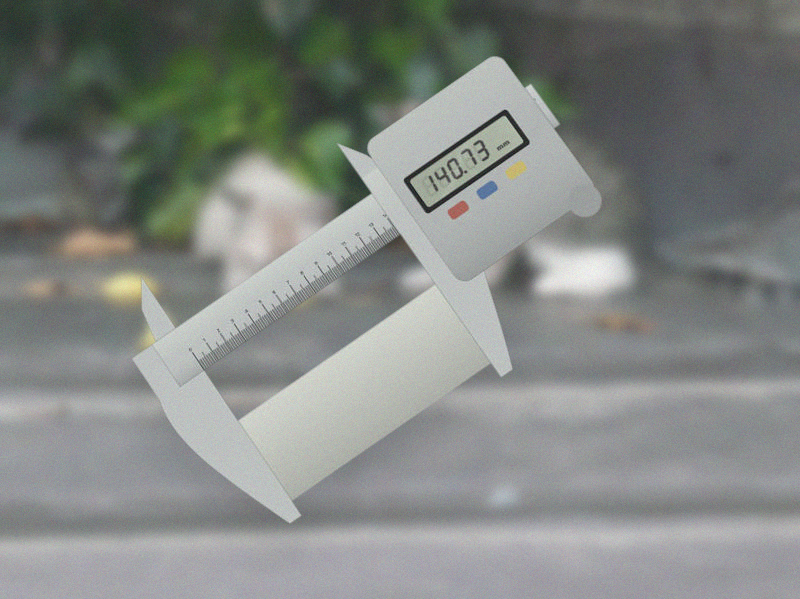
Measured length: 140.73 mm
